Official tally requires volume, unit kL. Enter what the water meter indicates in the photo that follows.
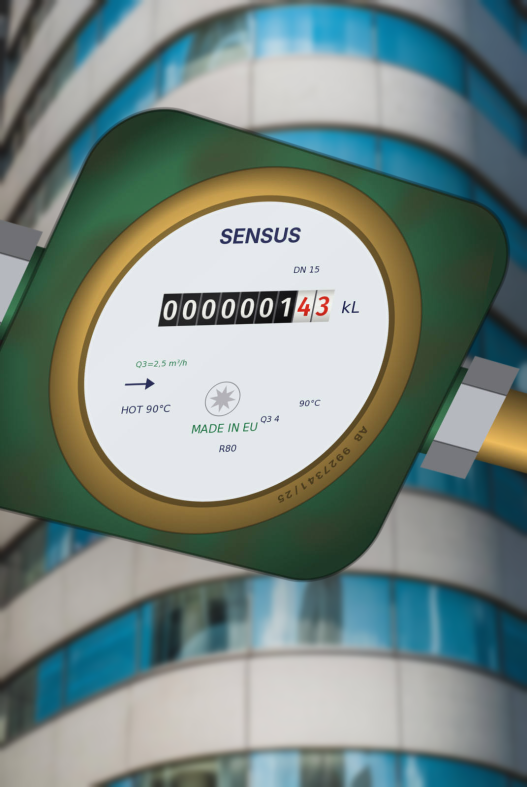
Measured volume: 1.43 kL
